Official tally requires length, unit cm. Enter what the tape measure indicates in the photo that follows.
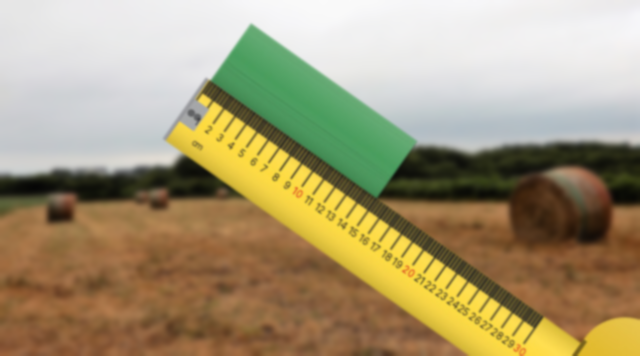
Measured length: 15 cm
